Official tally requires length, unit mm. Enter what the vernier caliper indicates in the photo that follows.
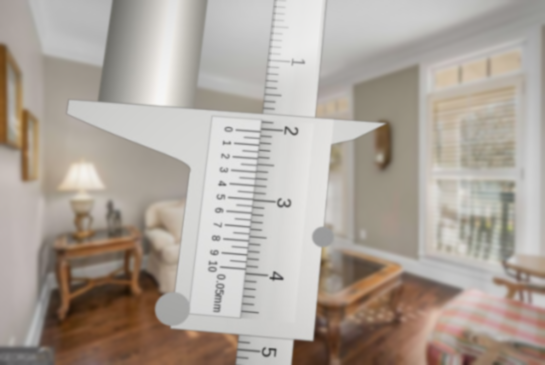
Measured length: 20.4 mm
